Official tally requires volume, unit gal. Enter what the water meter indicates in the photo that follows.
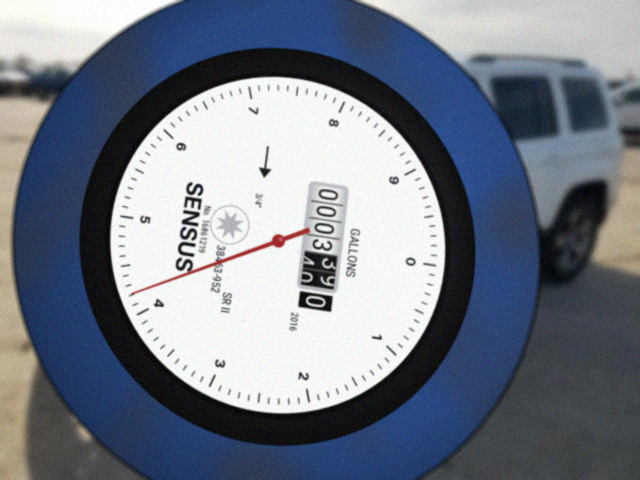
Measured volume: 3394.2 gal
